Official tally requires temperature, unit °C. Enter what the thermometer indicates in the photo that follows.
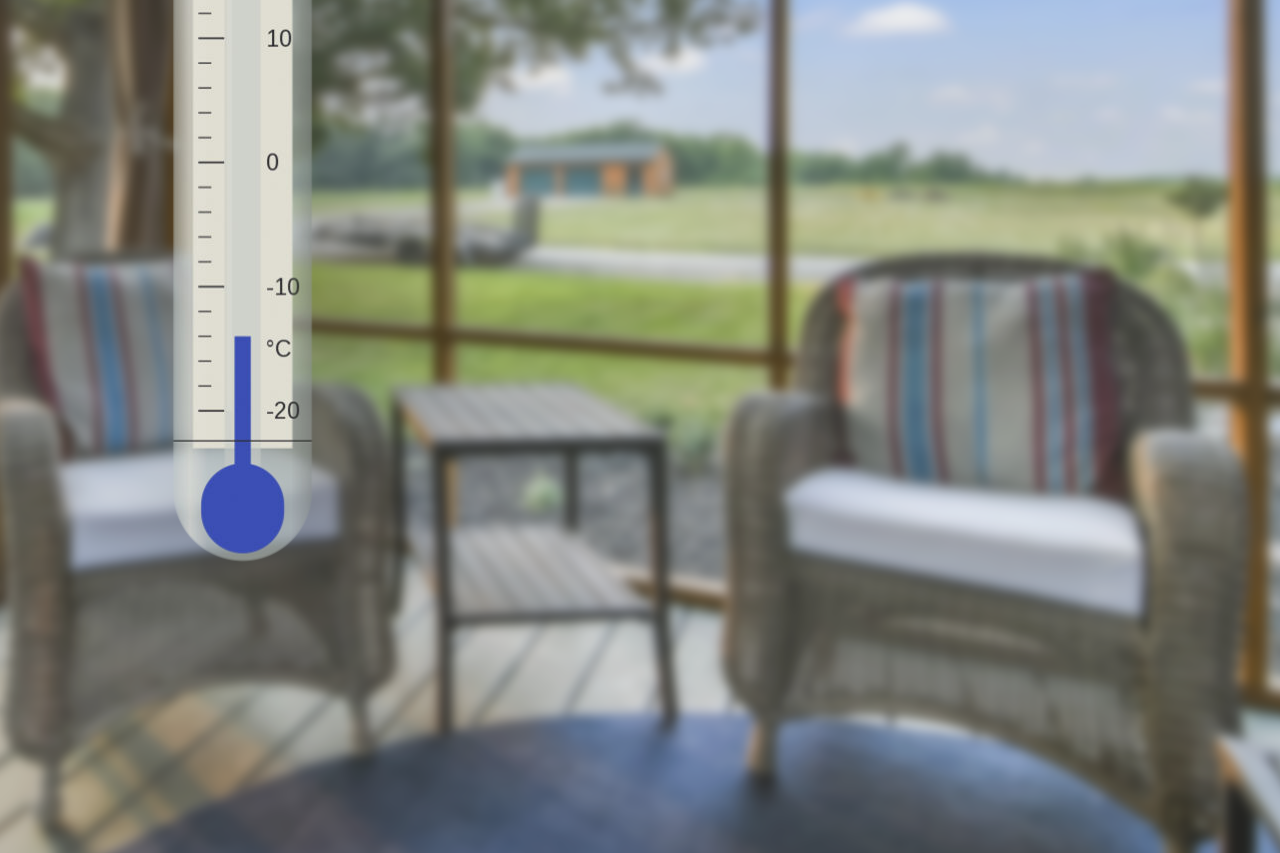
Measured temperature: -14 °C
